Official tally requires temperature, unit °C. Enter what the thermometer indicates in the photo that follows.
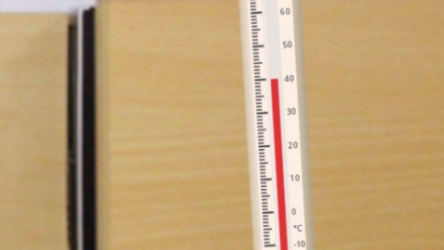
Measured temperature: 40 °C
